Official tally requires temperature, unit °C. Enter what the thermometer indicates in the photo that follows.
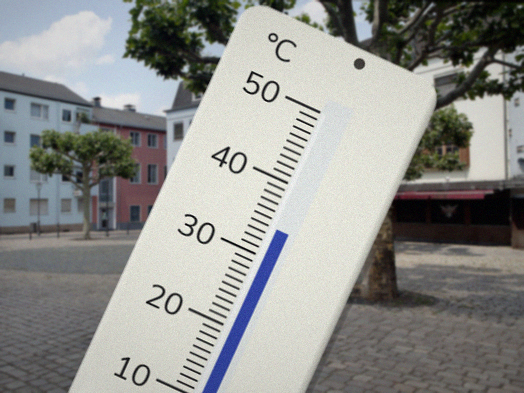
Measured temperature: 34 °C
